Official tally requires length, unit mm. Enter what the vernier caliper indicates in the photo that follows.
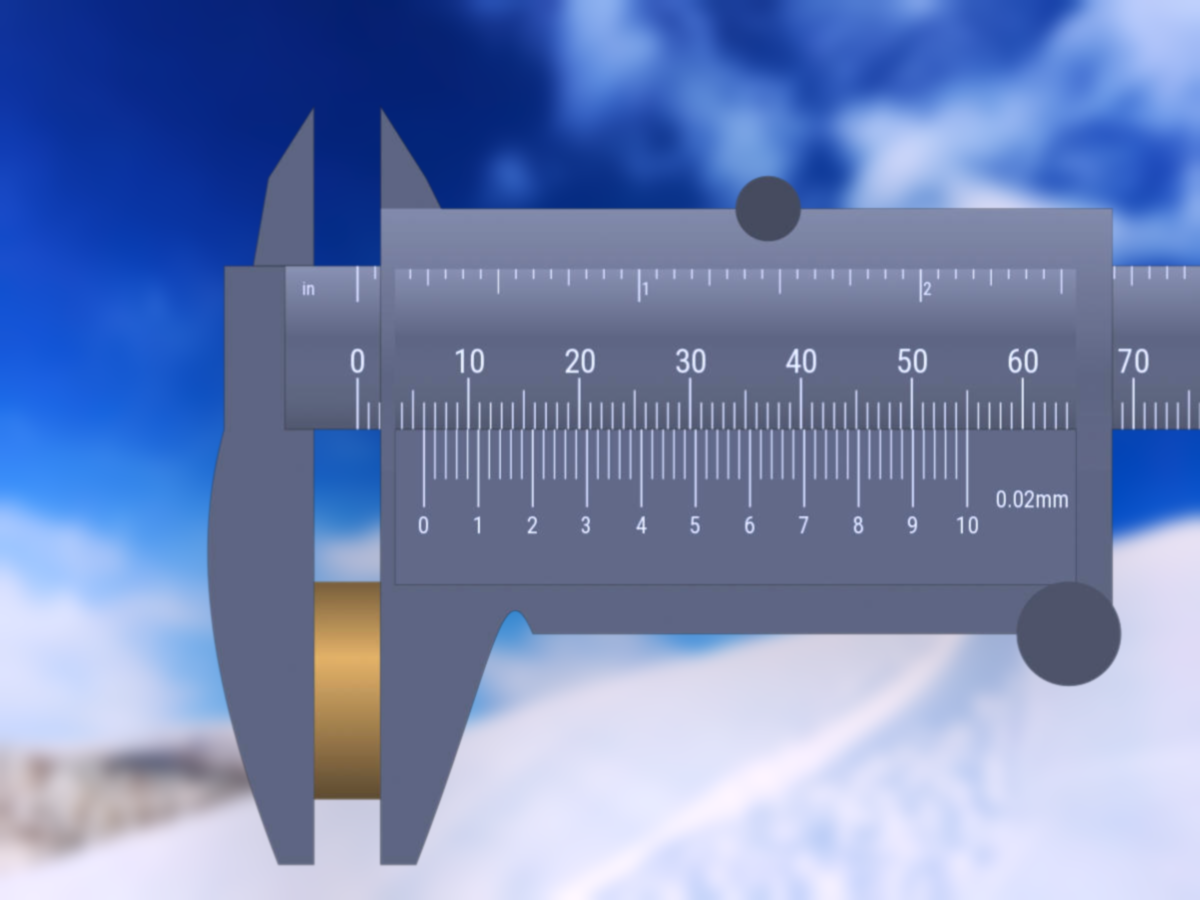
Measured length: 6.0 mm
